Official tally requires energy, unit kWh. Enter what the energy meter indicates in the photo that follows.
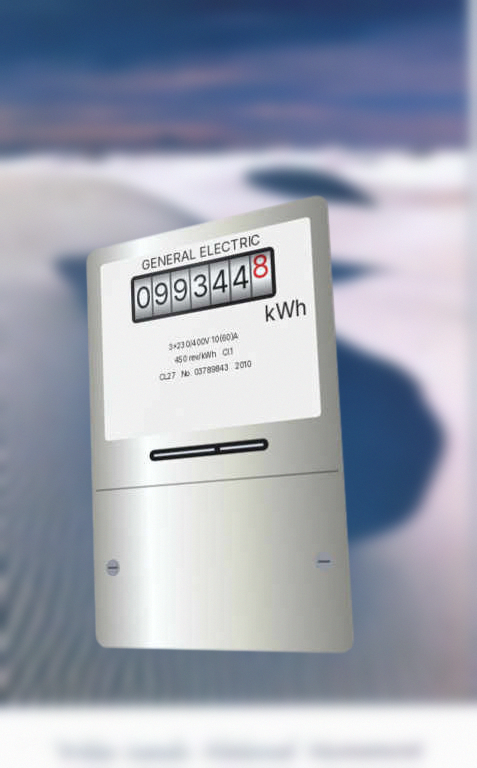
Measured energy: 99344.8 kWh
